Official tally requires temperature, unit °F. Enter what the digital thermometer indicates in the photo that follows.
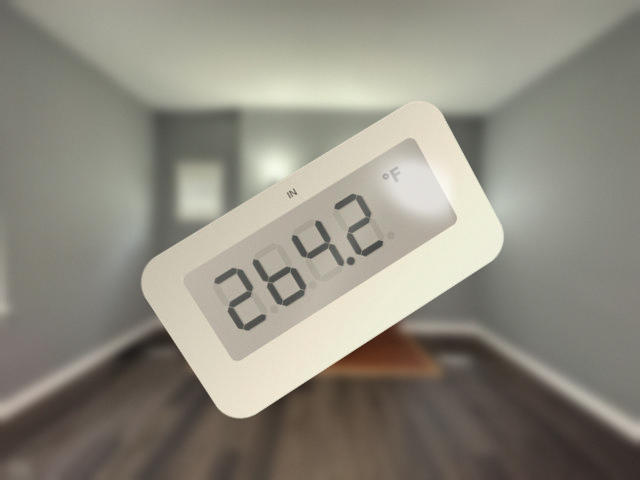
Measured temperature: 264.2 °F
